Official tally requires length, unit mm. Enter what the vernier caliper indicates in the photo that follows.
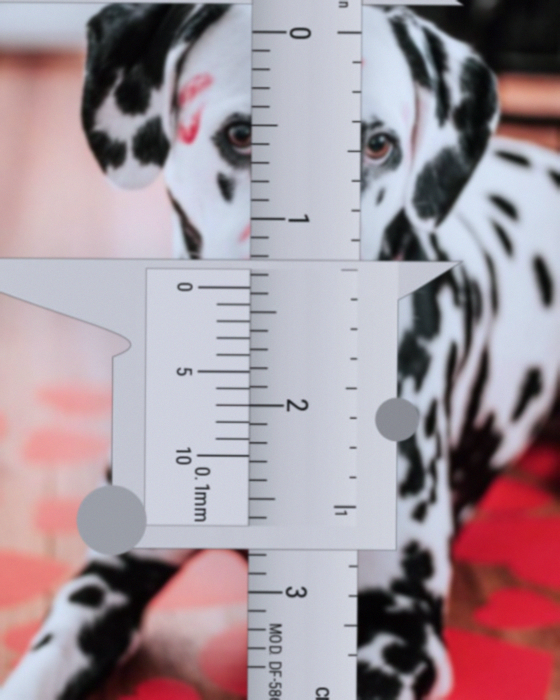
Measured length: 13.7 mm
